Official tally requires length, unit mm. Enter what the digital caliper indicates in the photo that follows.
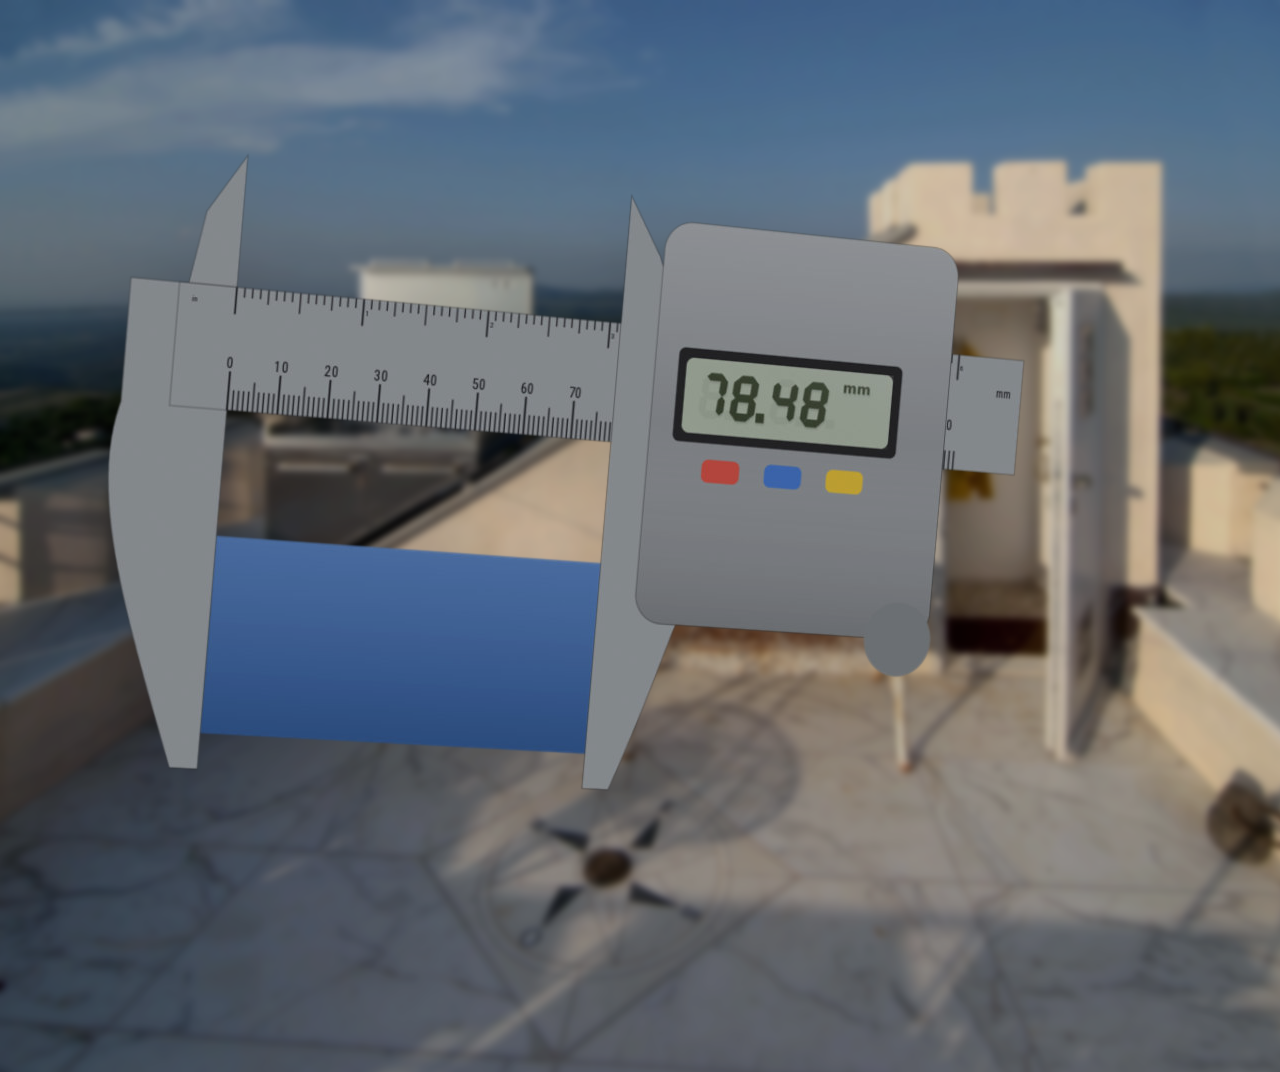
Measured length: 78.48 mm
